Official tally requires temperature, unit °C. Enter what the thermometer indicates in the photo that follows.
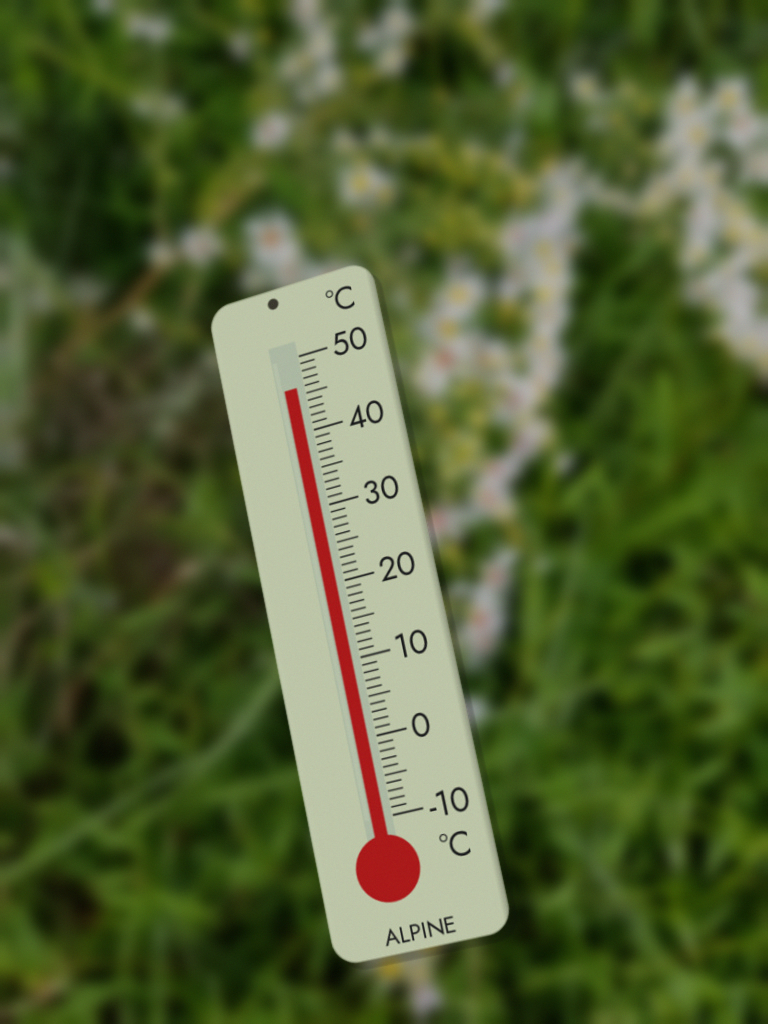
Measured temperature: 46 °C
